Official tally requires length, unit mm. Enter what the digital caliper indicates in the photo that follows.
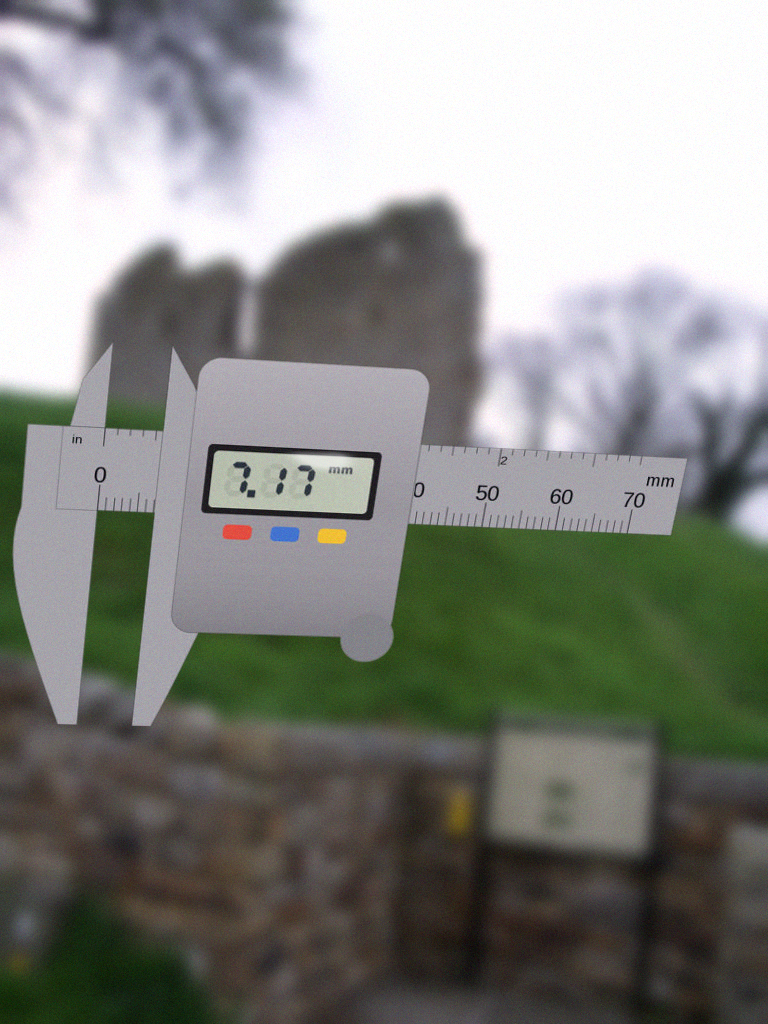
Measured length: 7.17 mm
